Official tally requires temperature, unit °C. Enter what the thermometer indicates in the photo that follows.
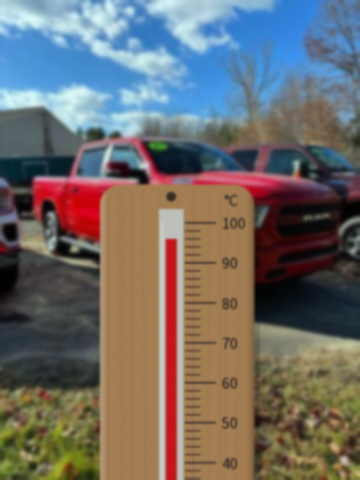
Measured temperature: 96 °C
